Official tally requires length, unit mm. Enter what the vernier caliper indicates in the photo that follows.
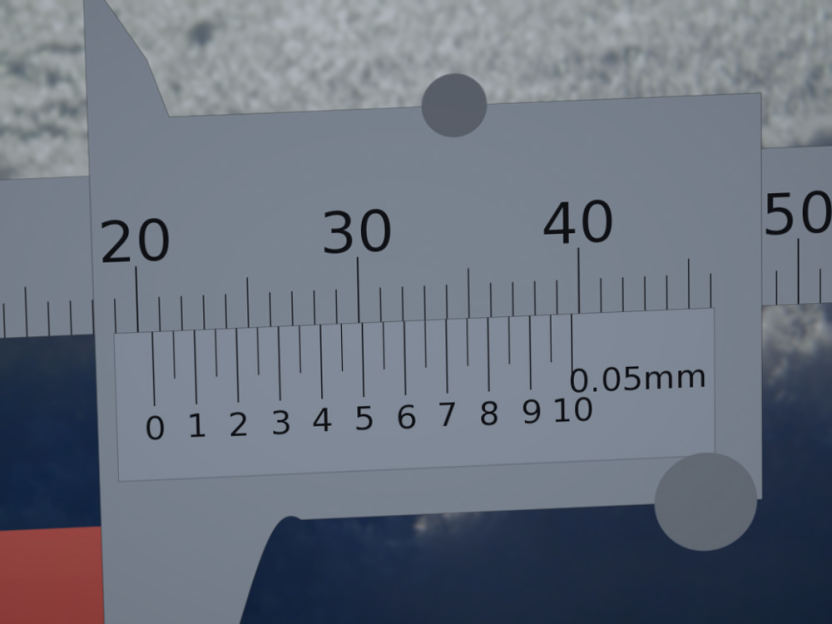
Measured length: 20.65 mm
